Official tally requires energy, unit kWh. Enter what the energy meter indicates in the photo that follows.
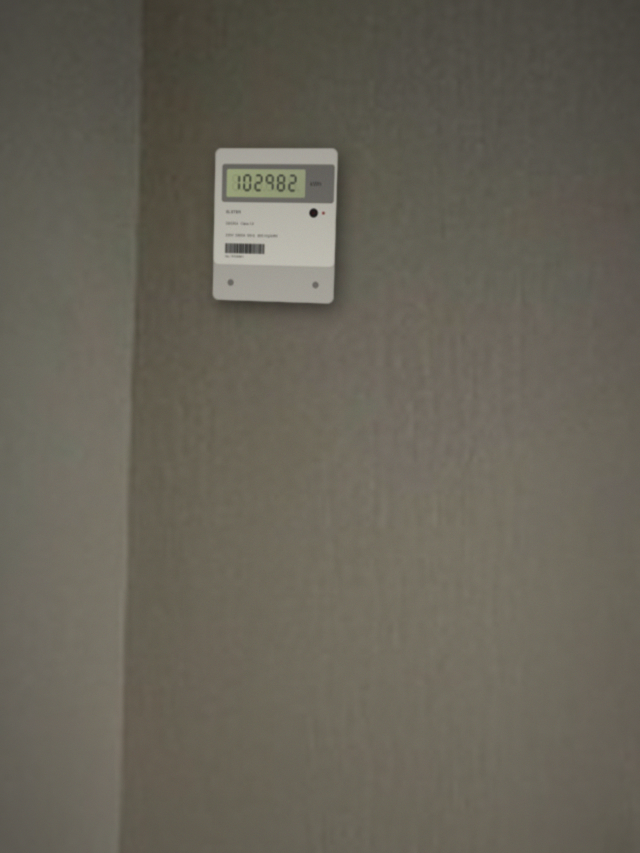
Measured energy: 102982 kWh
